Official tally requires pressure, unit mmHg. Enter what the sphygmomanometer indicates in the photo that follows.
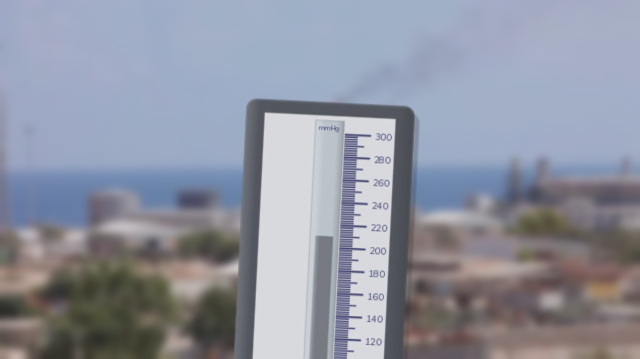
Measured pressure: 210 mmHg
